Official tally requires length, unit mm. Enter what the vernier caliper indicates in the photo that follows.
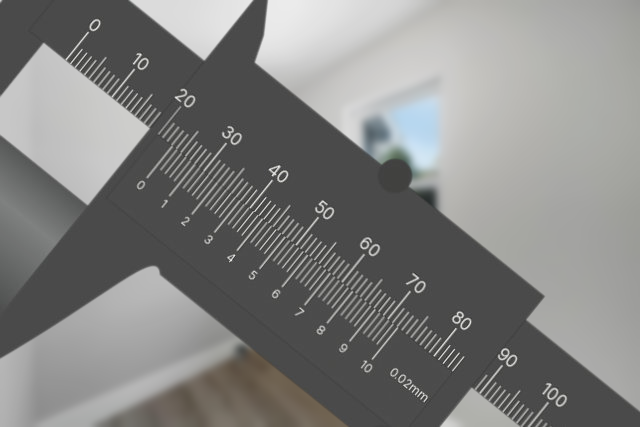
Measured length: 23.2 mm
